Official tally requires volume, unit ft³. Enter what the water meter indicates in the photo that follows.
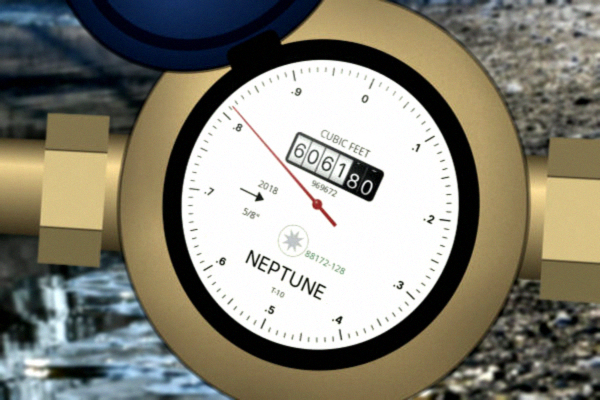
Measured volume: 606179.81 ft³
